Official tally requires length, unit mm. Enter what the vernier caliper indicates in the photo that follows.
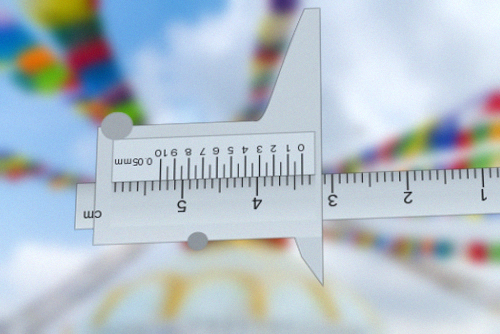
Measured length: 34.0 mm
